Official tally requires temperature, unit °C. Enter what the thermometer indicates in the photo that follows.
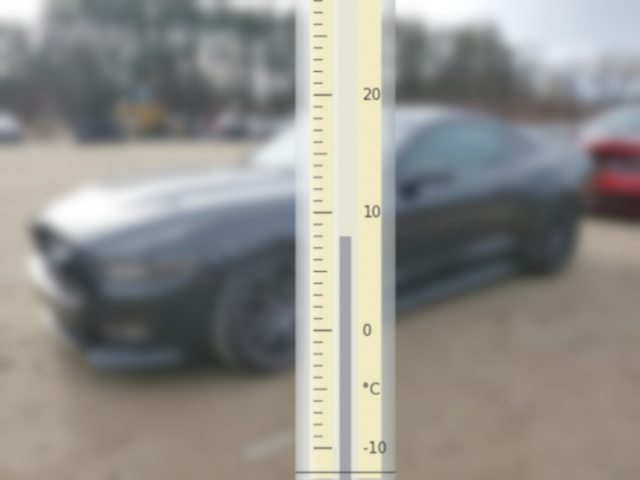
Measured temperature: 8 °C
